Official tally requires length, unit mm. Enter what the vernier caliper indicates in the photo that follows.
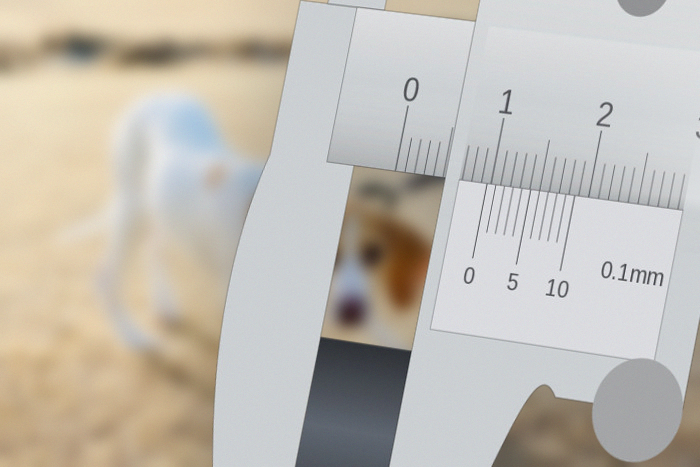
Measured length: 9.6 mm
